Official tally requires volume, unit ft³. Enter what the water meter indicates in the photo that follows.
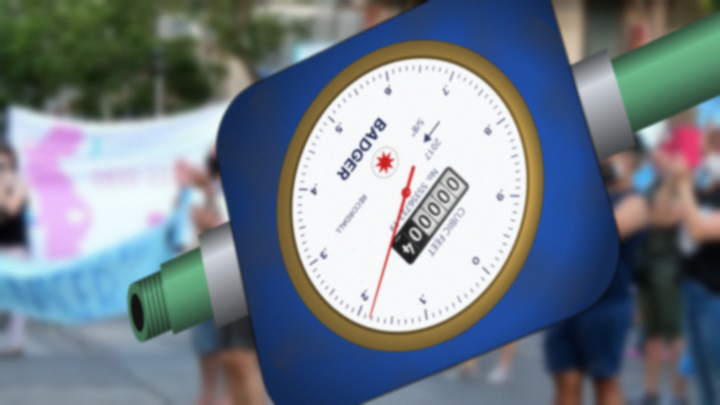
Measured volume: 4.18 ft³
